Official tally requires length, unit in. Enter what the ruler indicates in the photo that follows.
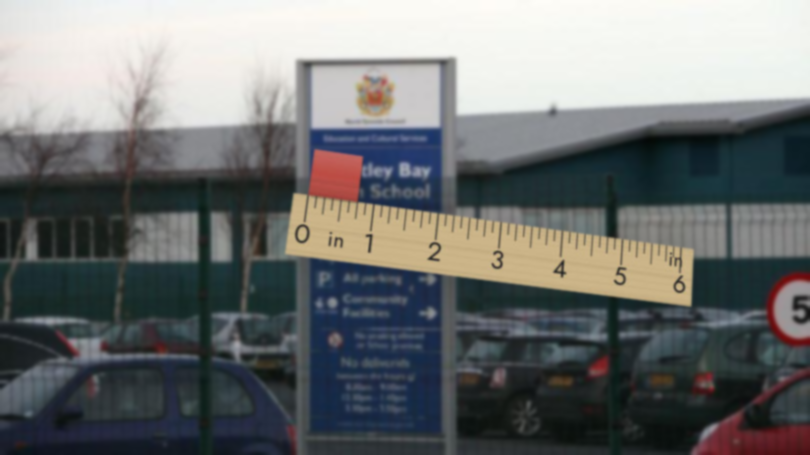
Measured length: 0.75 in
